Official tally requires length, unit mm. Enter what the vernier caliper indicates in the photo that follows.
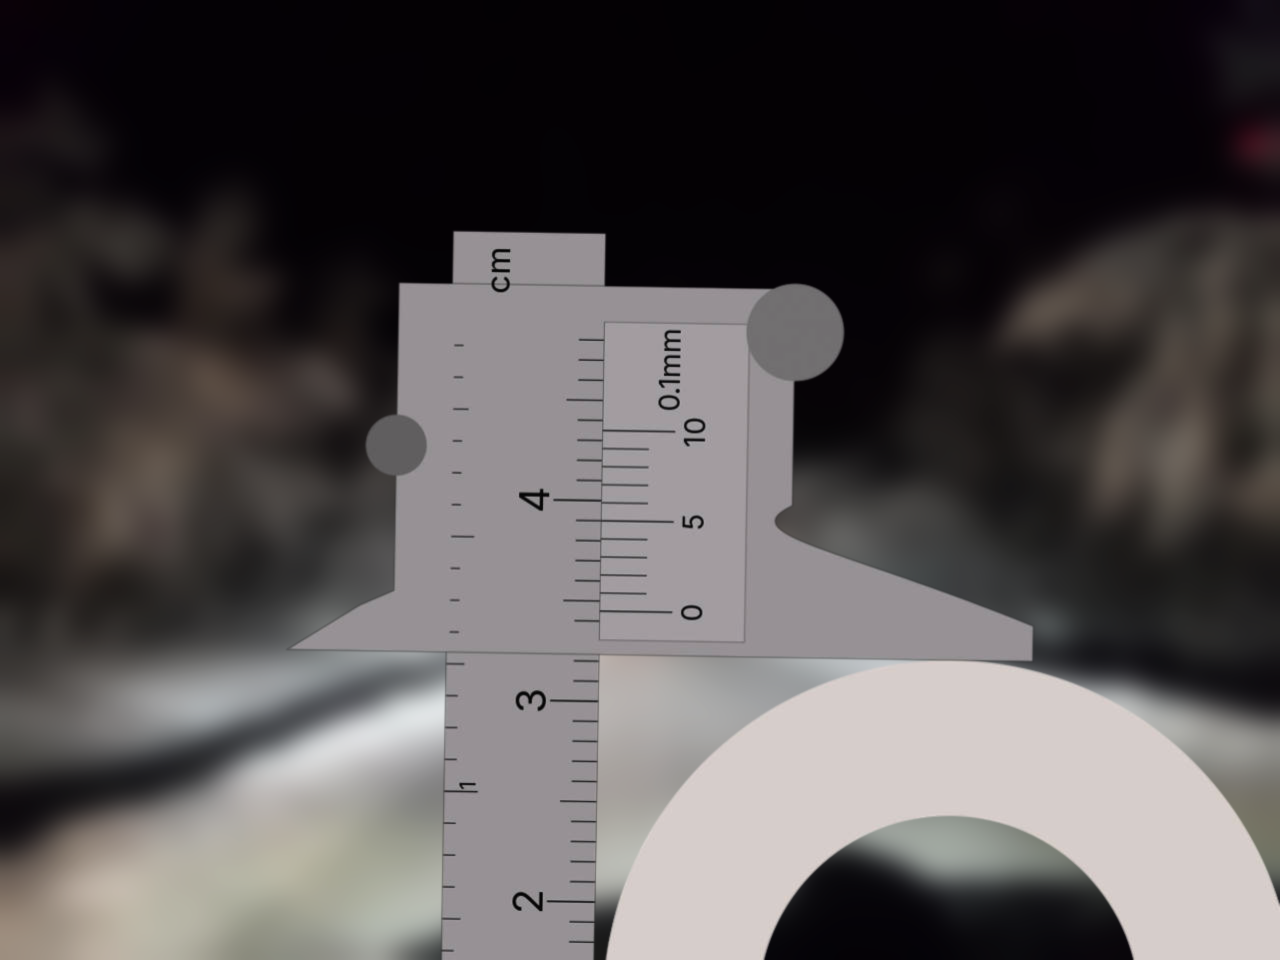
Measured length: 34.5 mm
